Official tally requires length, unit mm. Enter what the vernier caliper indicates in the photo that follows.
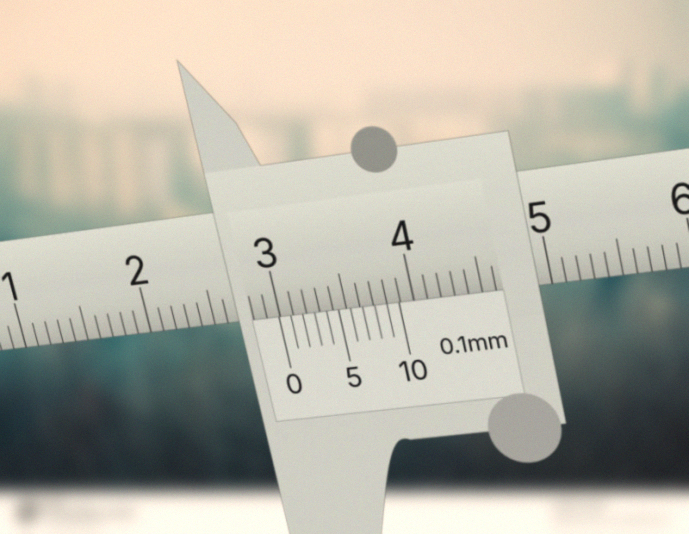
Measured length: 29.9 mm
